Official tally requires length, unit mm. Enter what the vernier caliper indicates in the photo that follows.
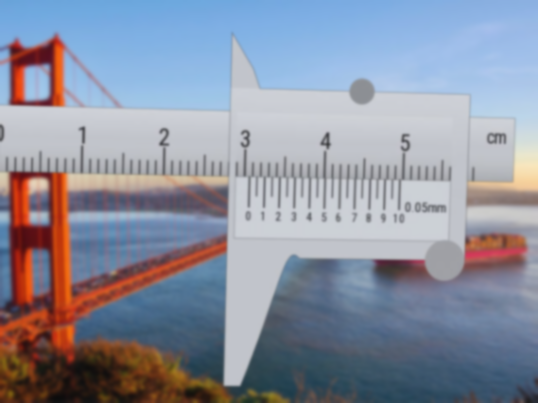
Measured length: 30.6 mm
